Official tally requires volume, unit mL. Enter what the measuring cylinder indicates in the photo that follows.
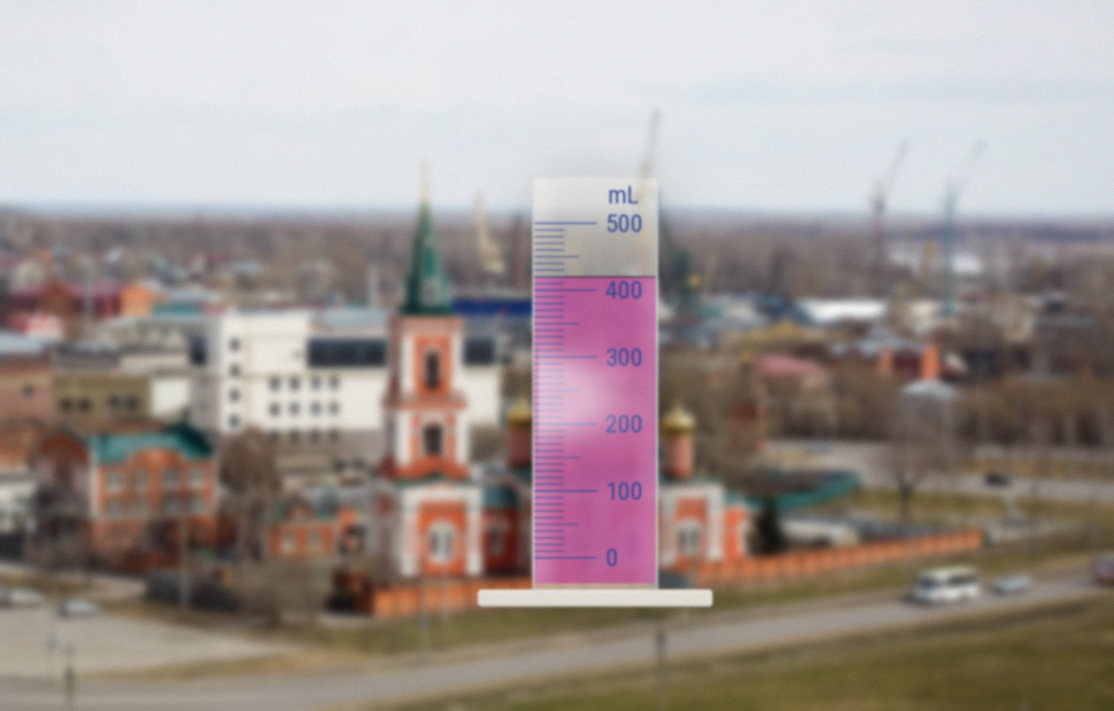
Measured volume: 420 mL
